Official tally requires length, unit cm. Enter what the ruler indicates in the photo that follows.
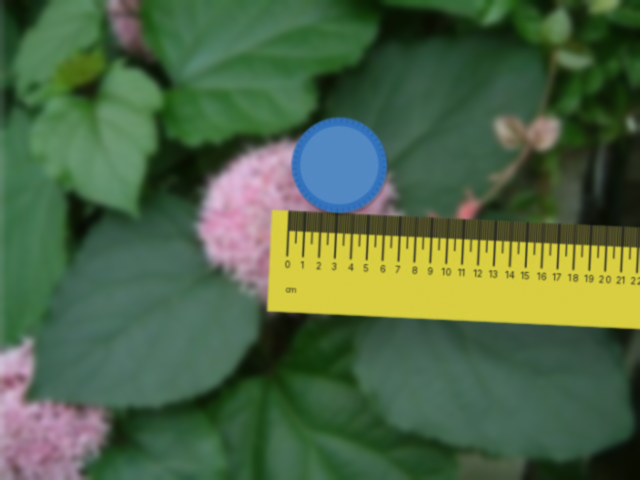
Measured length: 6 cm
